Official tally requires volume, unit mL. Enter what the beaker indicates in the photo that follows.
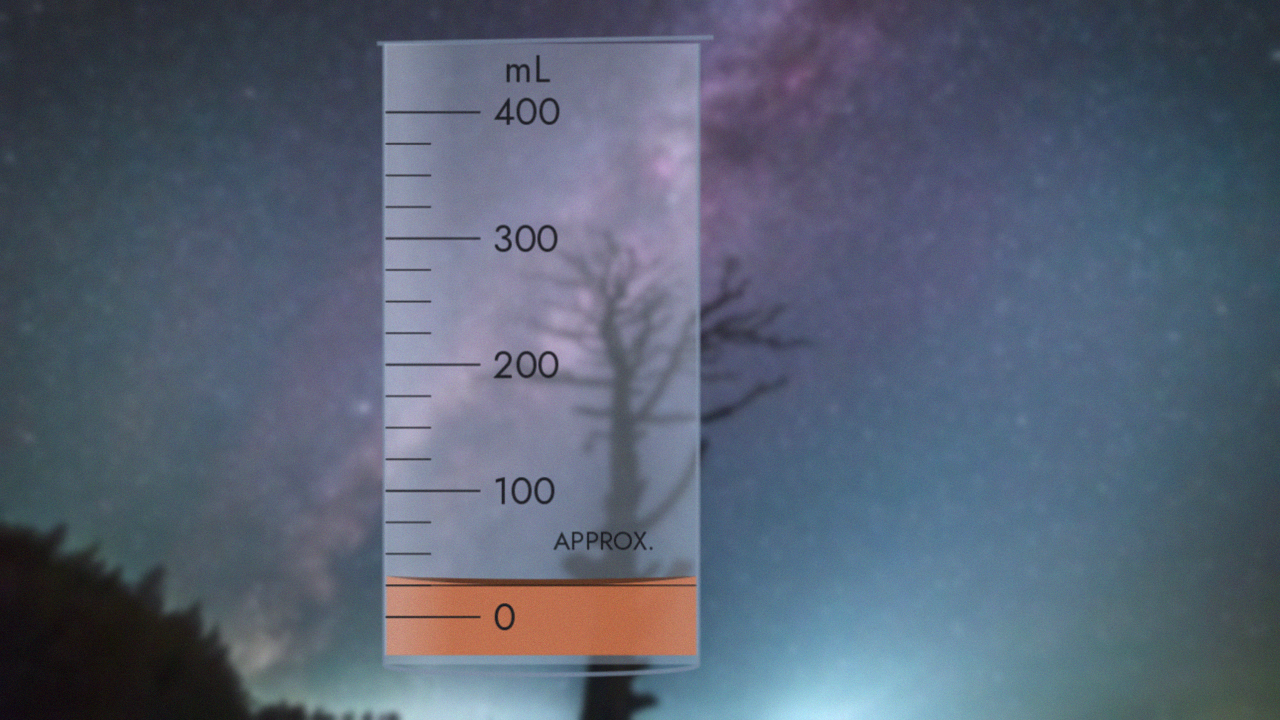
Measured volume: 25 mL
